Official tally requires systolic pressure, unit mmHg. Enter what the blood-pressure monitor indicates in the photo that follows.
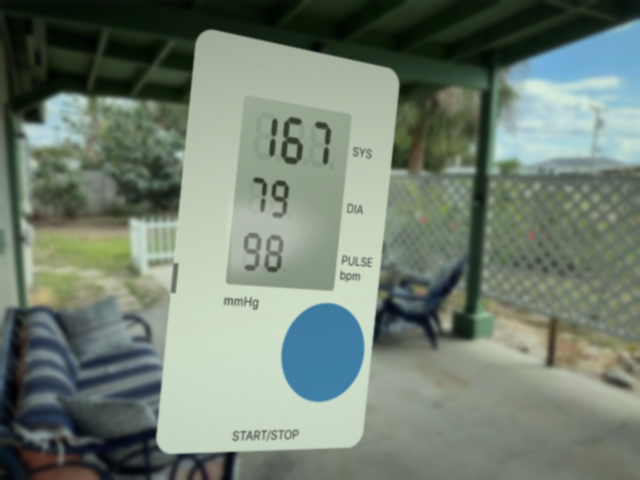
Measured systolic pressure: 167 mmHg
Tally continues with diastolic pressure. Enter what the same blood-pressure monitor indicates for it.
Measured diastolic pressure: 79 mmHg
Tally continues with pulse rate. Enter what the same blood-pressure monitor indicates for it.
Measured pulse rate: 98 bpm
